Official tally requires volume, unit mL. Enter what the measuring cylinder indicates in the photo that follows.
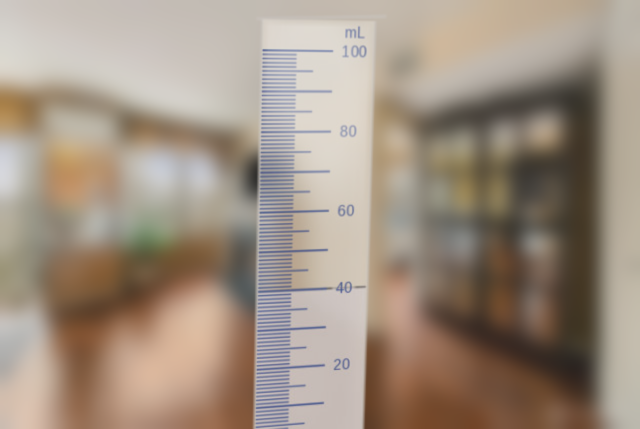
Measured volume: 40 mL
